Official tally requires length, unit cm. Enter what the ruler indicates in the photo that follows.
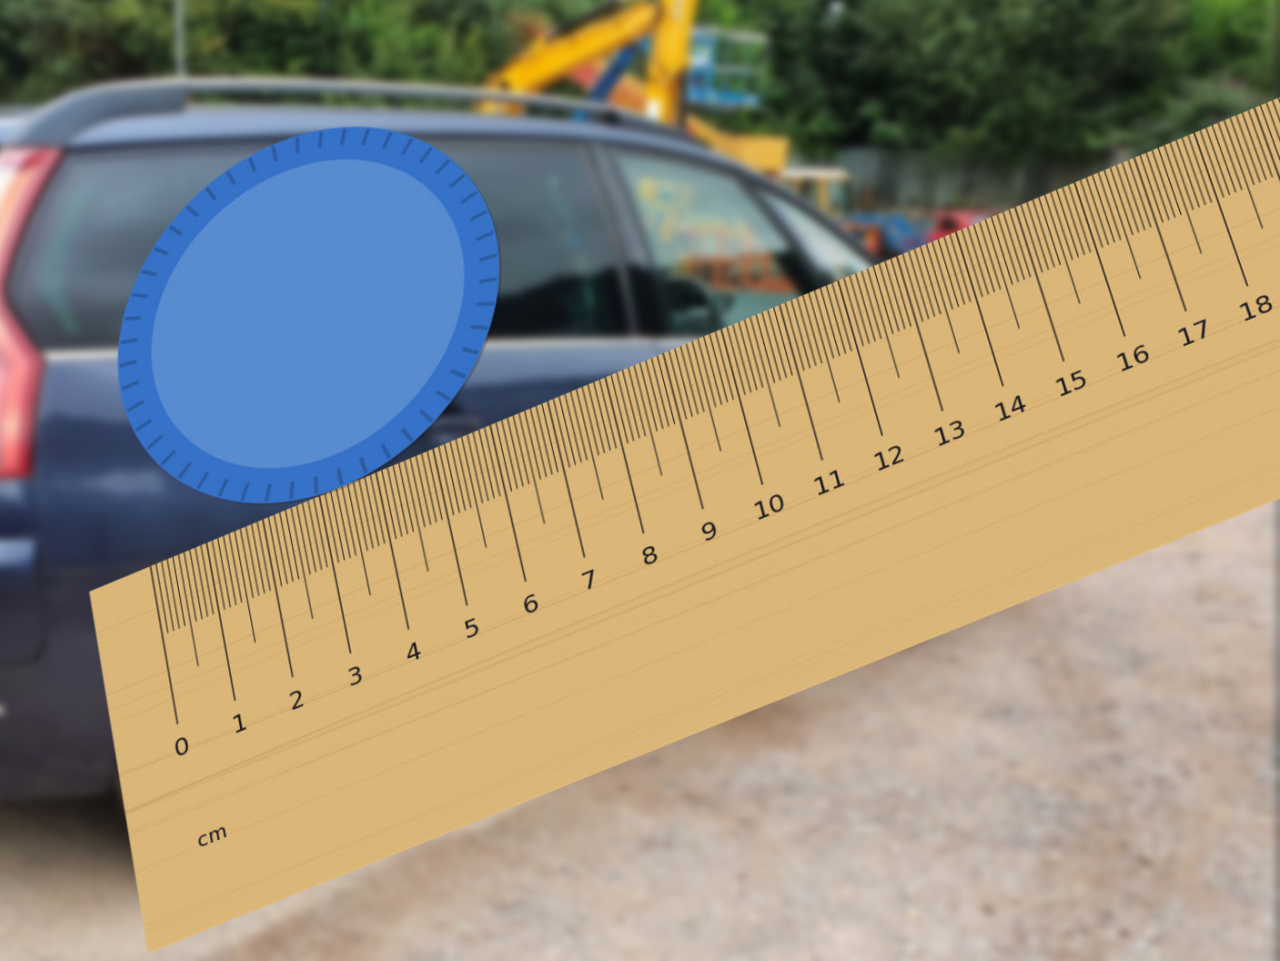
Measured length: 6.8 cm
